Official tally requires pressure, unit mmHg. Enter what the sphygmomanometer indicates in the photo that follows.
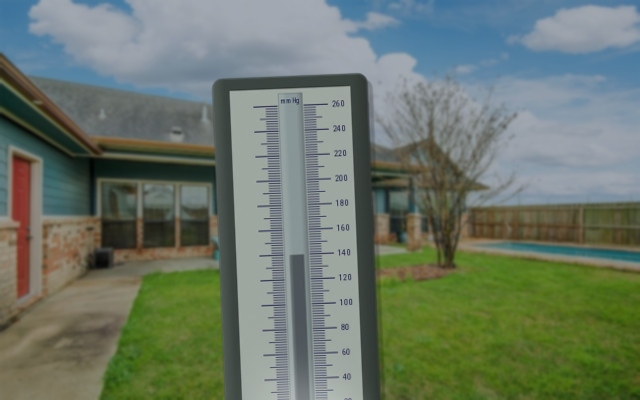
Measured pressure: 140 mmHg
